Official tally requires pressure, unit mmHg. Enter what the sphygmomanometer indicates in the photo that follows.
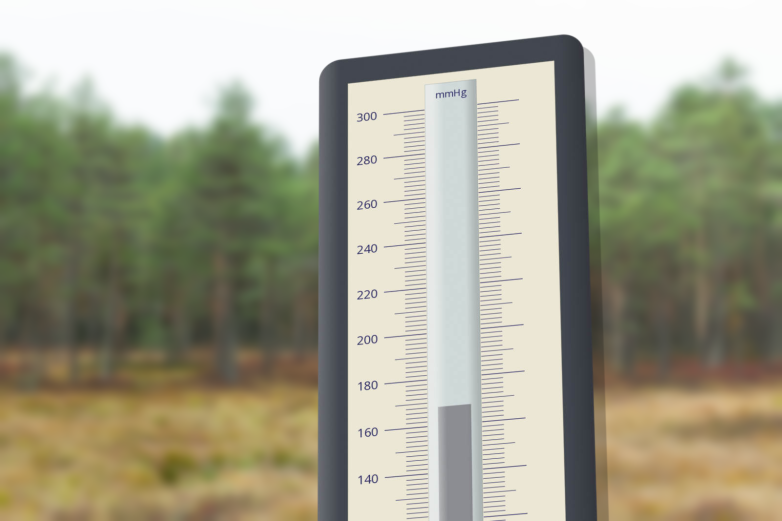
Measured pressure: 168 mmHg
